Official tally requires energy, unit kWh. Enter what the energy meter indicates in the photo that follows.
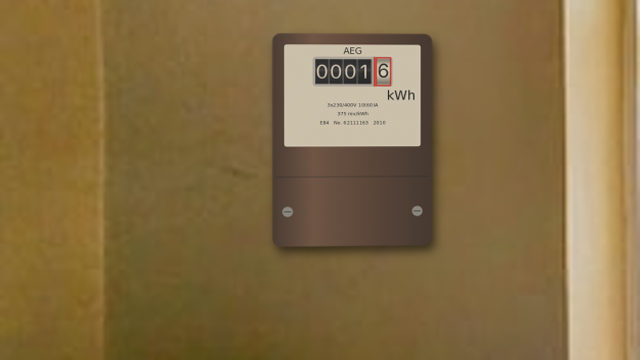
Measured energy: 1.6 kWh
